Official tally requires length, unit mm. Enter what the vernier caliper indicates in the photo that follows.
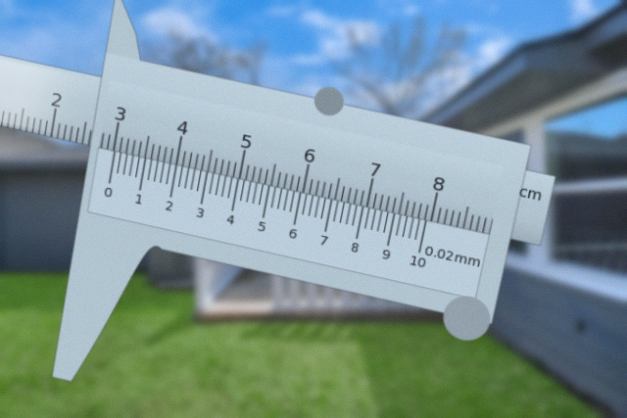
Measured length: 30.2 mm
